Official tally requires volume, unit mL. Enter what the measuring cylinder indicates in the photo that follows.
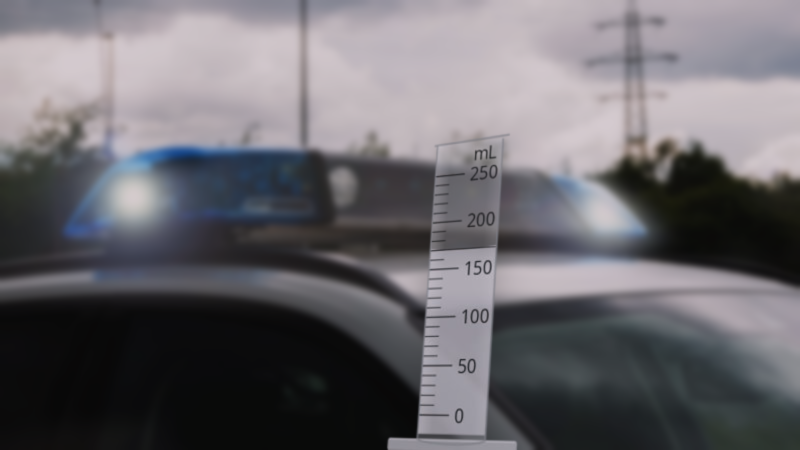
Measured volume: 170 mL
